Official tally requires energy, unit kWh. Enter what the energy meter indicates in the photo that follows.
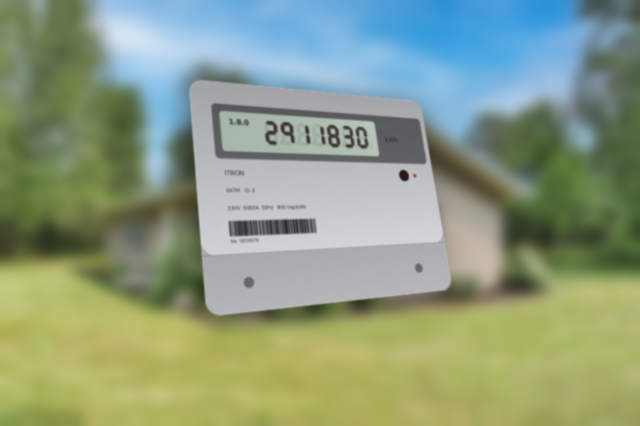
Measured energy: 2911830 kWh
